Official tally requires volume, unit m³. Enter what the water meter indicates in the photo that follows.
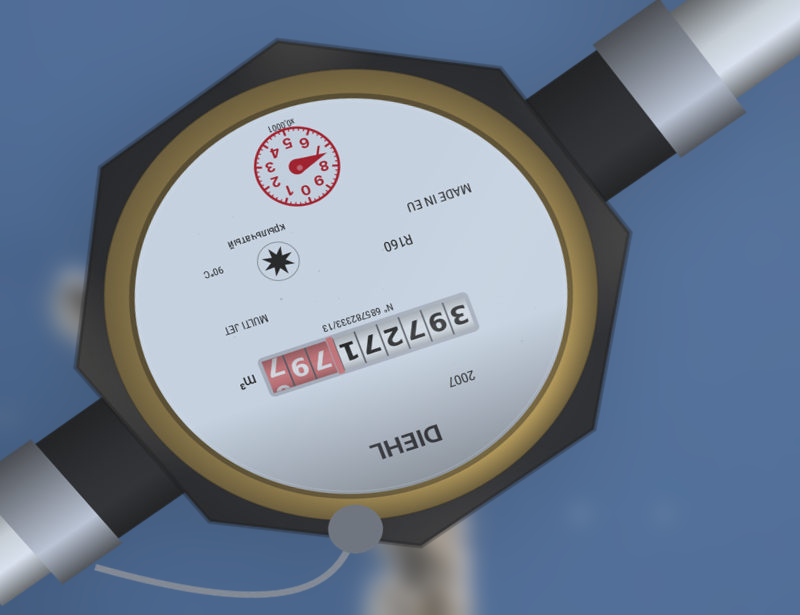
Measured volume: 397271.7967 m³
